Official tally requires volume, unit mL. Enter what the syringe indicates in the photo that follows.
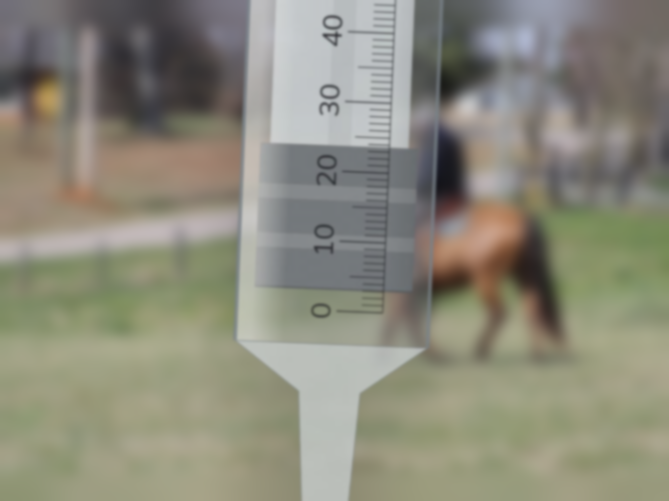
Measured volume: 3 mL
